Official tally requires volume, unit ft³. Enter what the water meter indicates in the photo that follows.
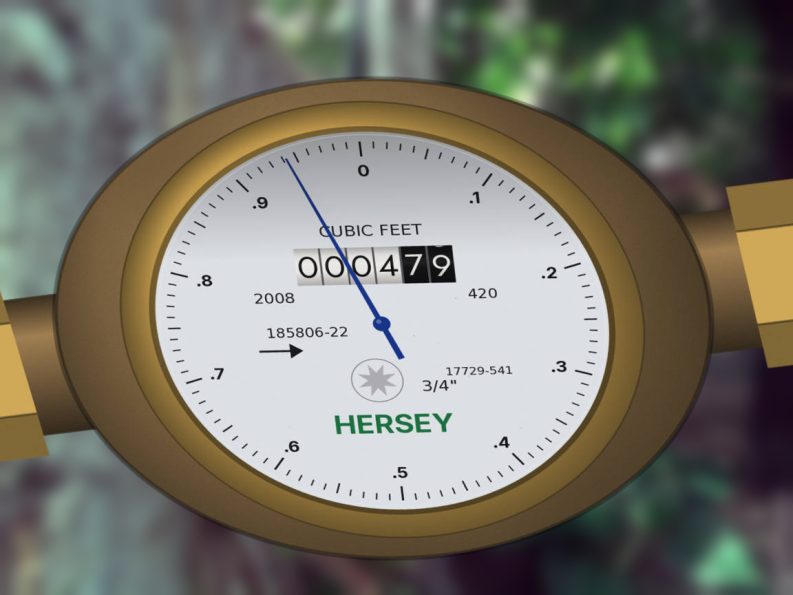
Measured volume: 478.94 ft³
